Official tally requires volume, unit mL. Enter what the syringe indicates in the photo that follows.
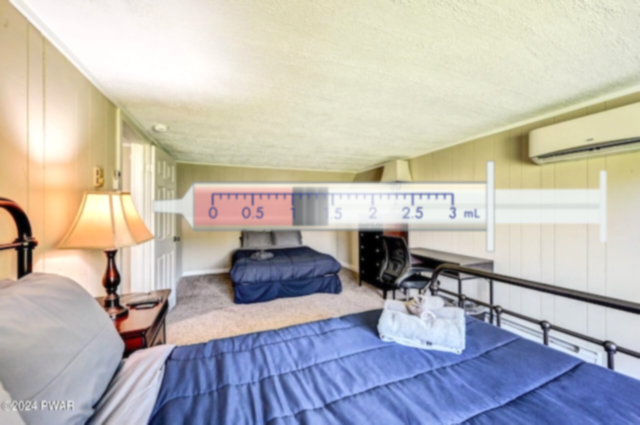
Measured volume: 1 mL
